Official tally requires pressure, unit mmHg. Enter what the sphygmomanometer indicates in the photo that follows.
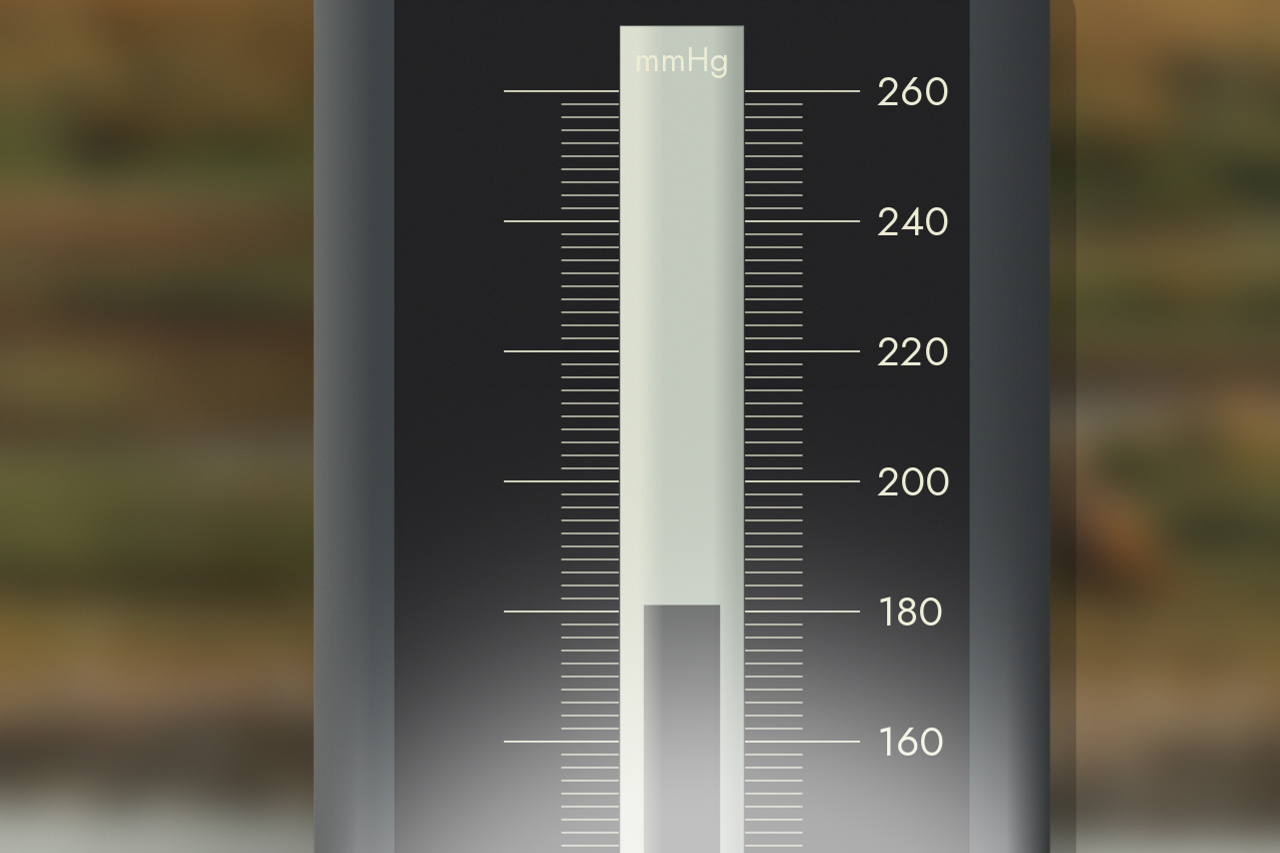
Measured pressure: 181 mmHg
